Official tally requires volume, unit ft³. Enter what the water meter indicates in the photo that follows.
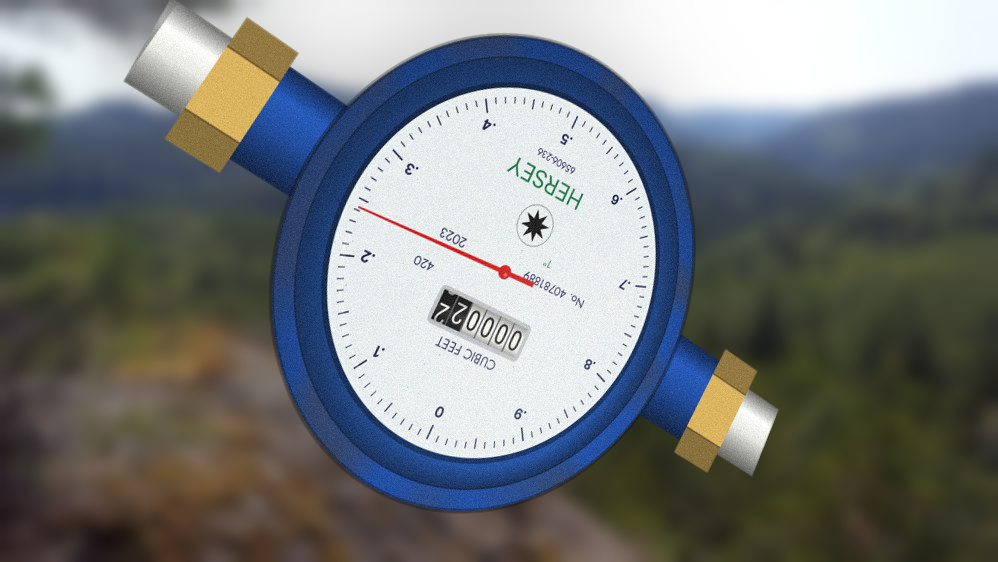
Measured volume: 22.24 ft³
